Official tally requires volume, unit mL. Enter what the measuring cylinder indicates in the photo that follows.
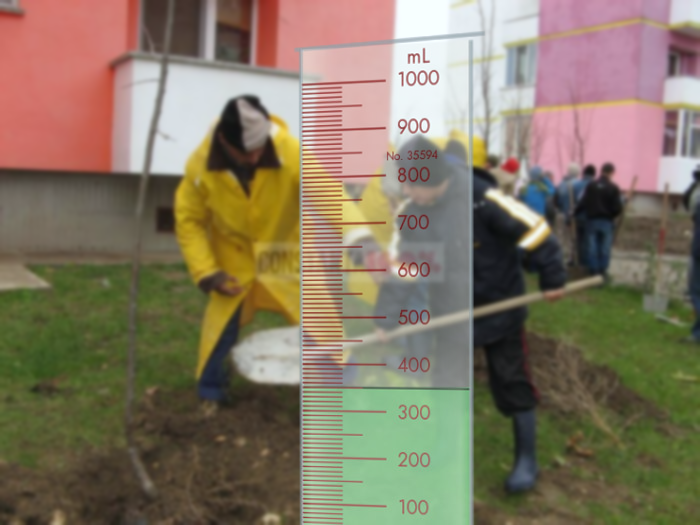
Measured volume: 350 mL
